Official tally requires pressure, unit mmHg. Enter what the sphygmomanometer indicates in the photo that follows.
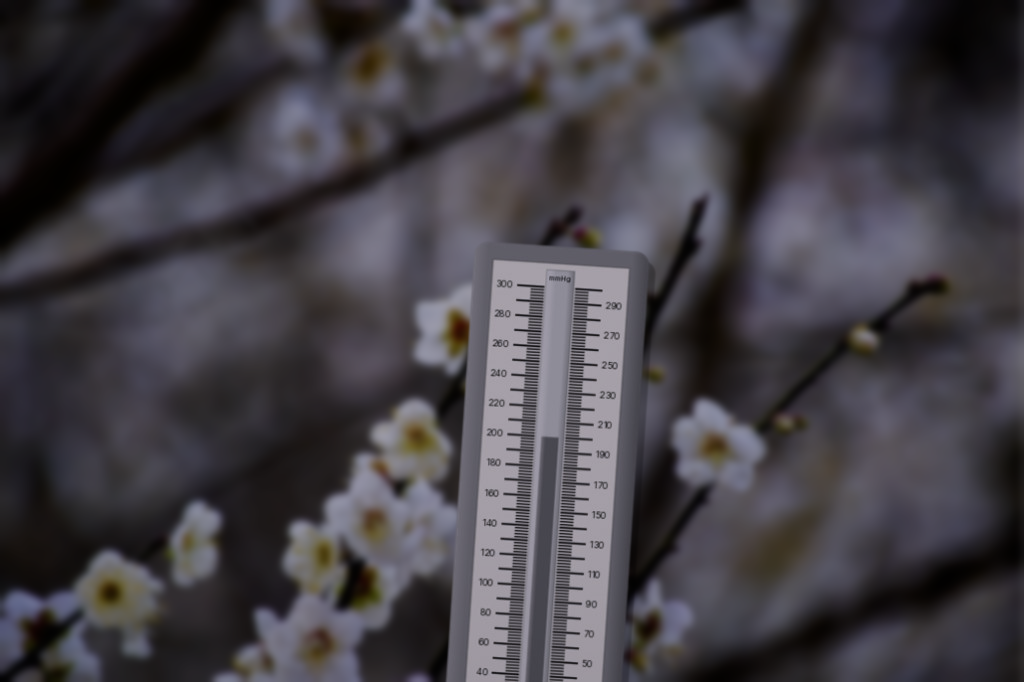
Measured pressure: 200 mmHg
